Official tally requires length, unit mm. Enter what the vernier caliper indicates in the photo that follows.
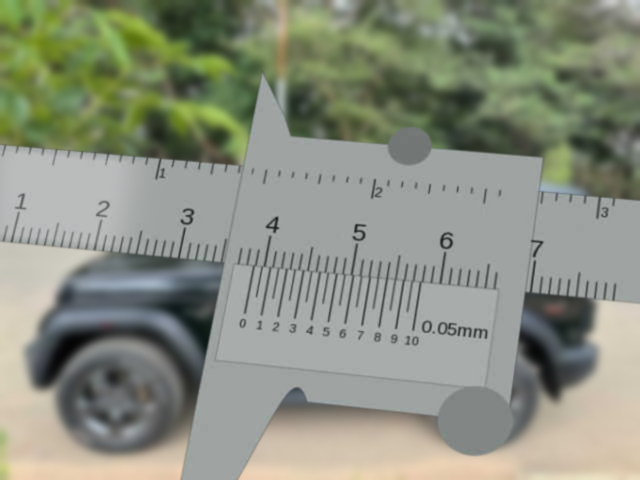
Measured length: 38.8 mm
